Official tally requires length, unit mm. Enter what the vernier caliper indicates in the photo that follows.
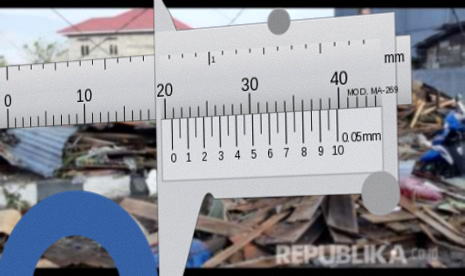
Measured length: 20.8 mm
